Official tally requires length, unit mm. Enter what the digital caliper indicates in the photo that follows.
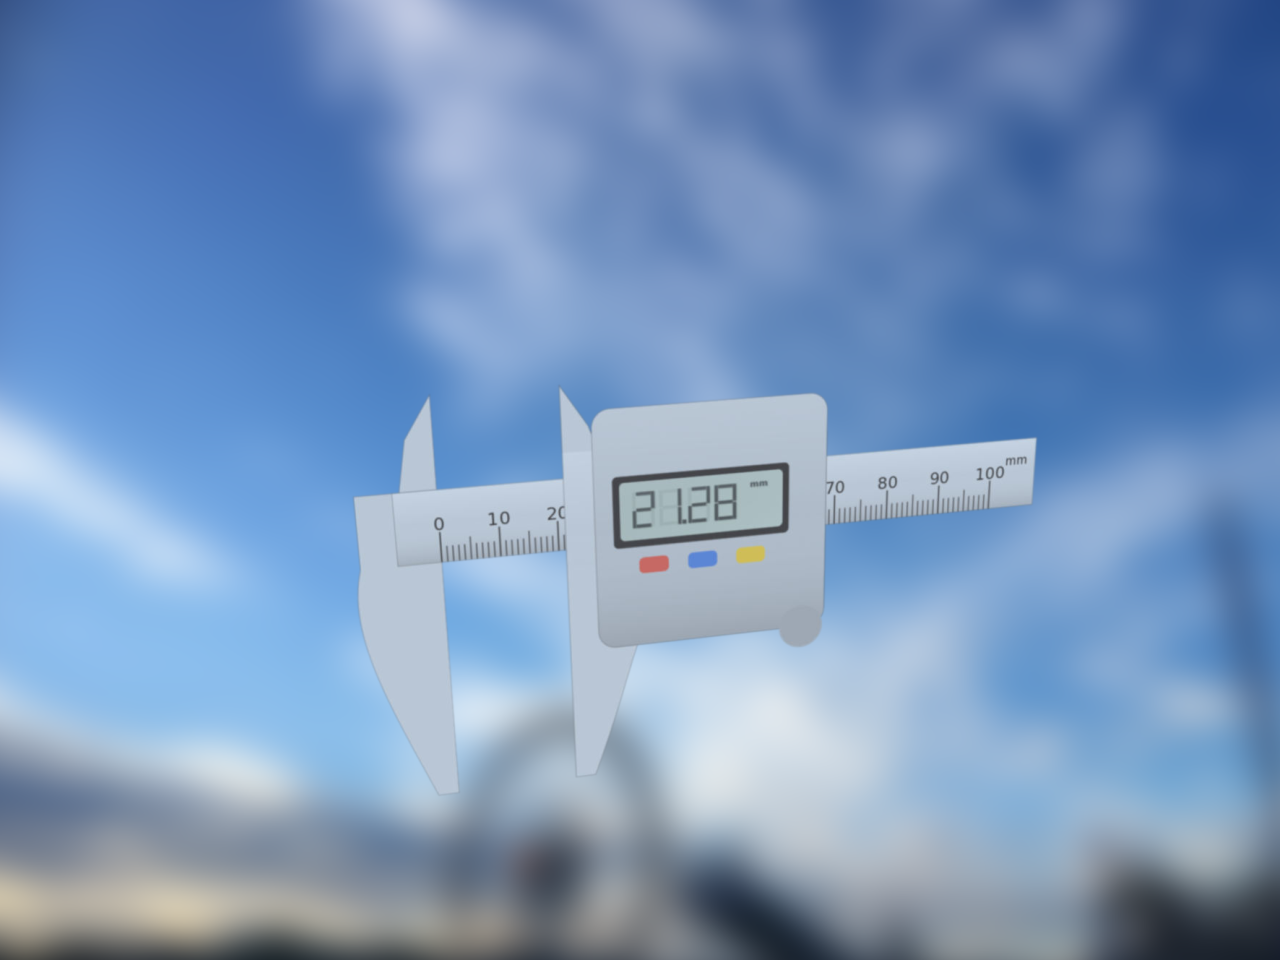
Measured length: 21.28 mm
